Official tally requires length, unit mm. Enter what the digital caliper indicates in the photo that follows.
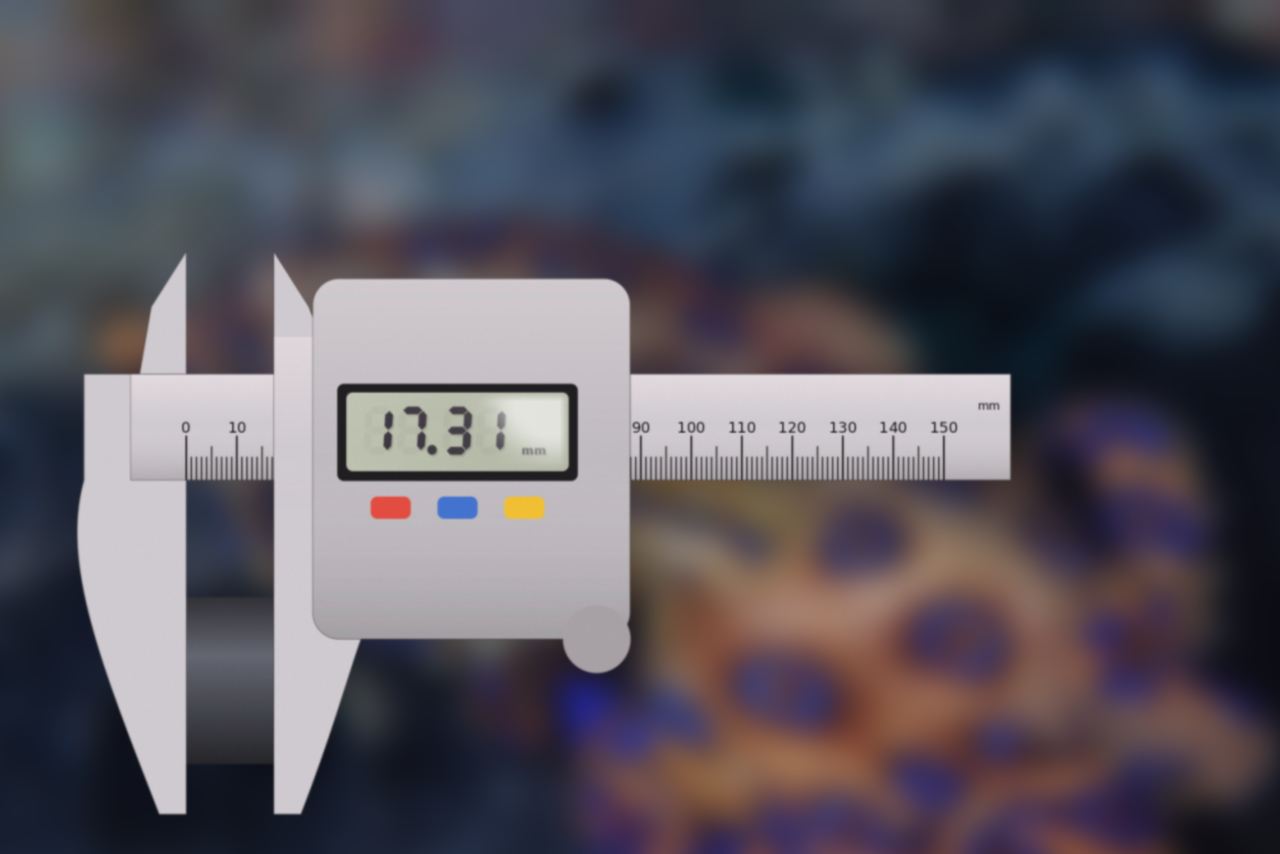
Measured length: 17.31 mm
